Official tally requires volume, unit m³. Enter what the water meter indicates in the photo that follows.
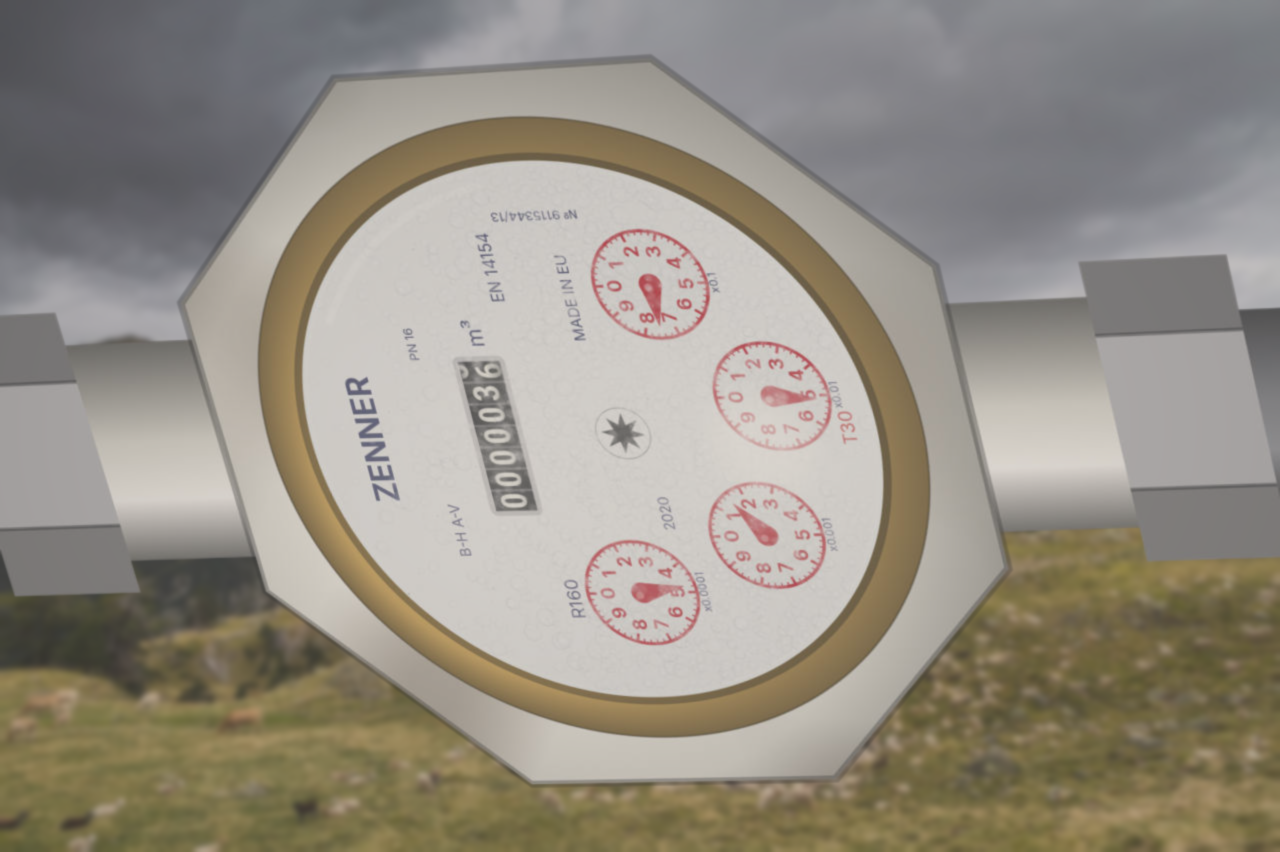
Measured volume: 35.7514 m³
